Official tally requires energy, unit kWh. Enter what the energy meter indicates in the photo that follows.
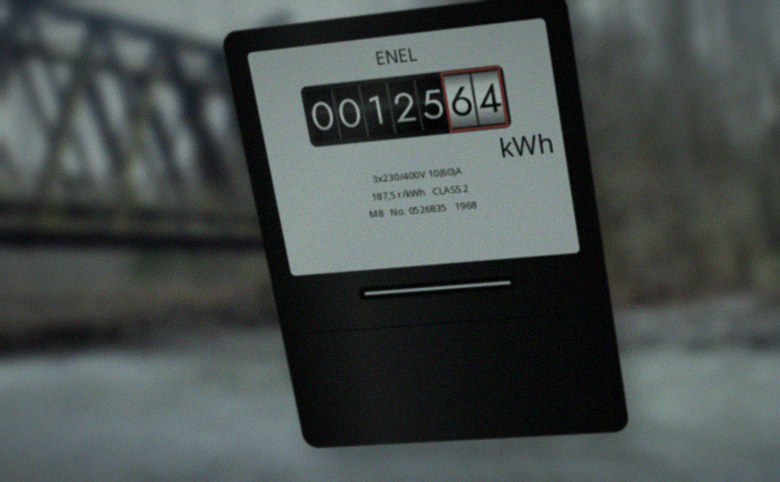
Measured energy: 125.64 kWh
